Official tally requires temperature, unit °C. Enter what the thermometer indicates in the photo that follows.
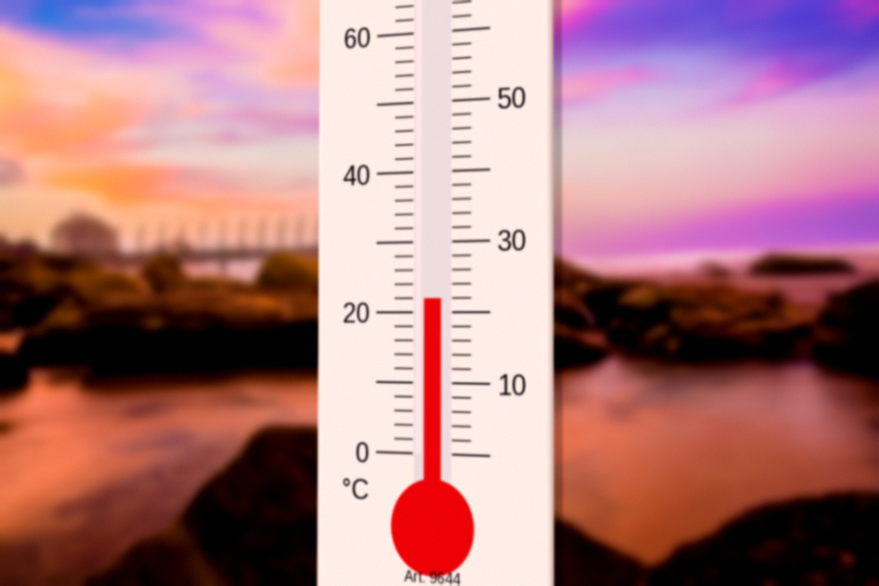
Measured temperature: 22 °C
